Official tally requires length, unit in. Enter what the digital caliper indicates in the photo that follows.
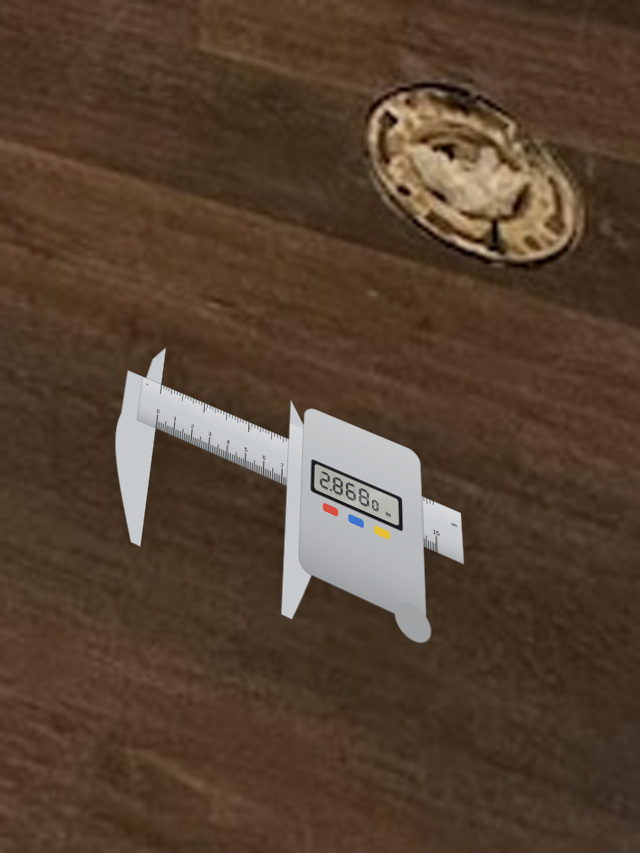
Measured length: 2.8680 in
